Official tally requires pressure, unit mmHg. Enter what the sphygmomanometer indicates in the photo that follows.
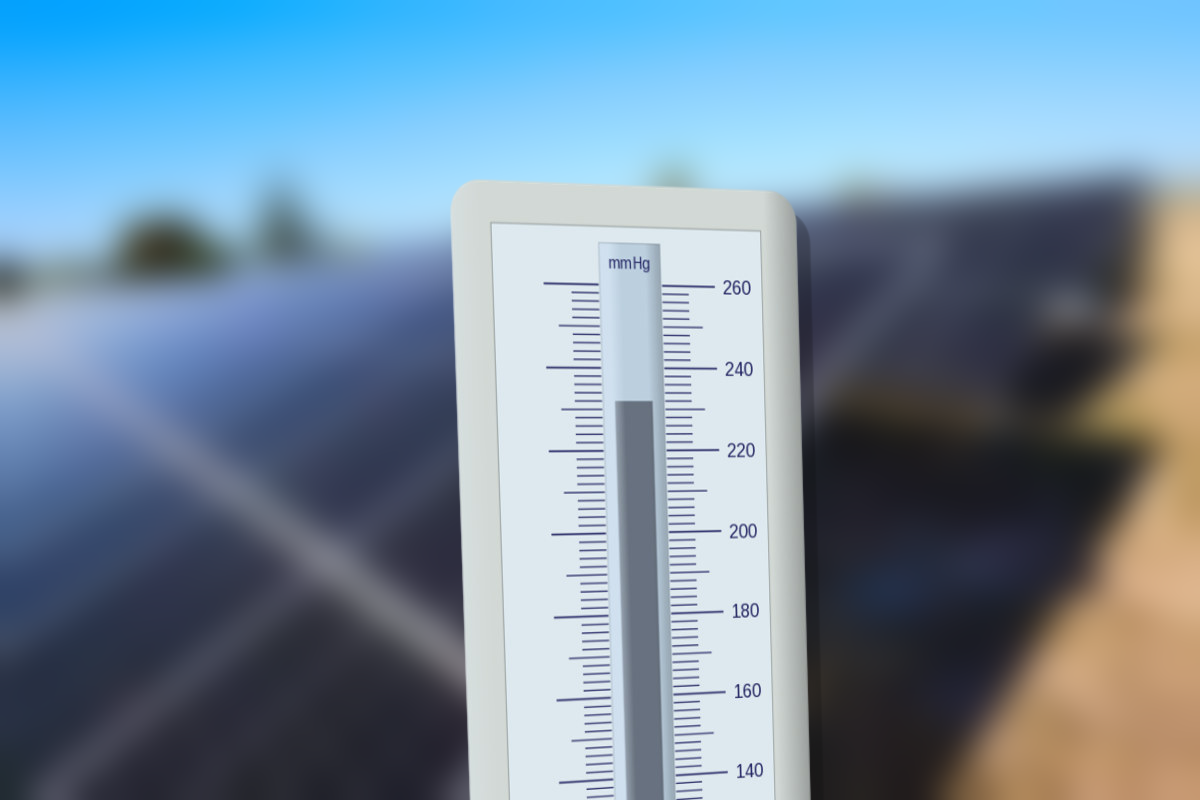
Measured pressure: 232 mmHg
